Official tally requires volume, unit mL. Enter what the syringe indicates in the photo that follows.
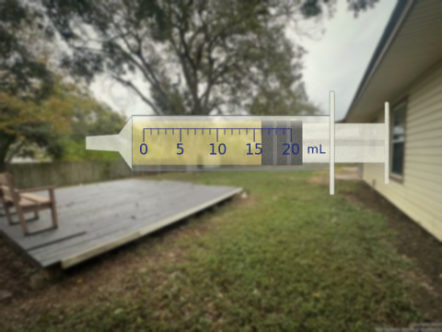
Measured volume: 16 mL
